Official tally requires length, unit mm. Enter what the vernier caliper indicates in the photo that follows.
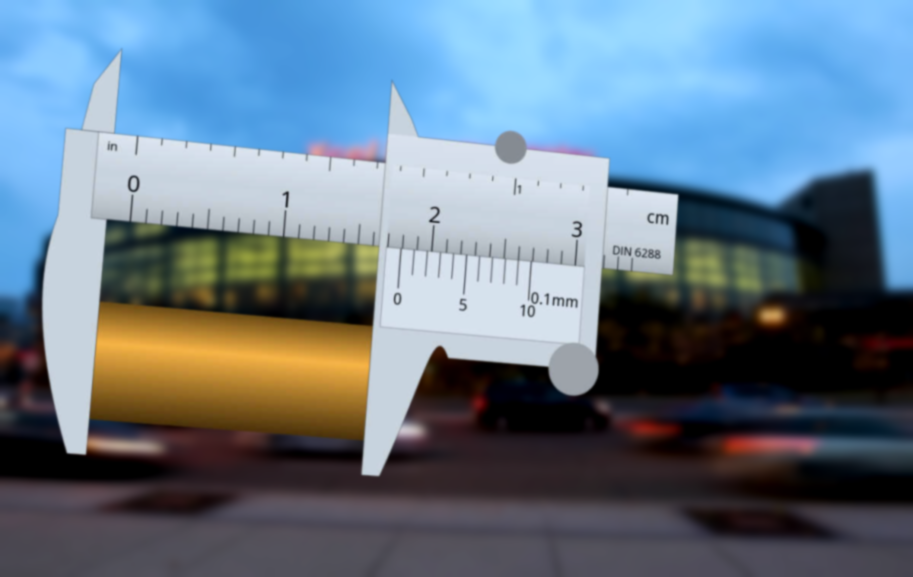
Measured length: 17.9 mm
